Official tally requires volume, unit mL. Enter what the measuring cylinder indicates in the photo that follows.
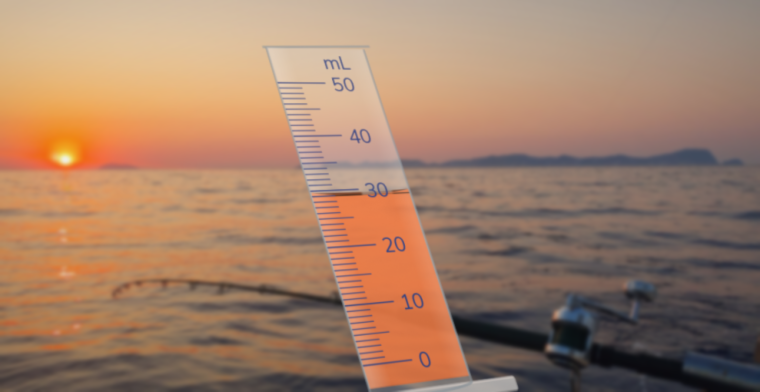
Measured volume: 29 mL
